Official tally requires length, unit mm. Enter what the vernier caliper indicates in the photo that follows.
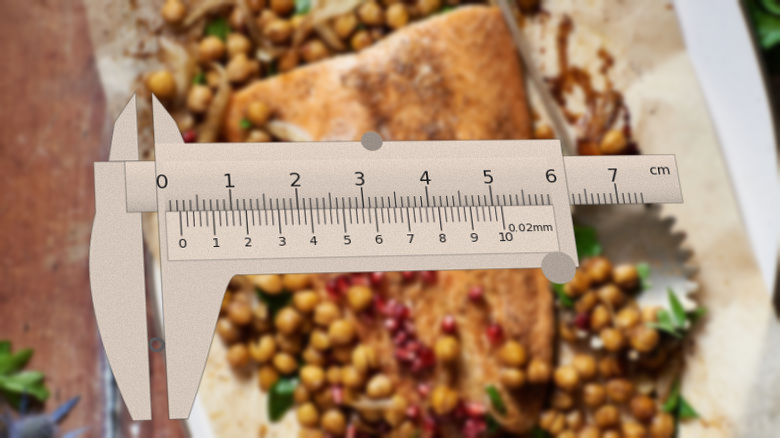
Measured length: 2.4 mm
